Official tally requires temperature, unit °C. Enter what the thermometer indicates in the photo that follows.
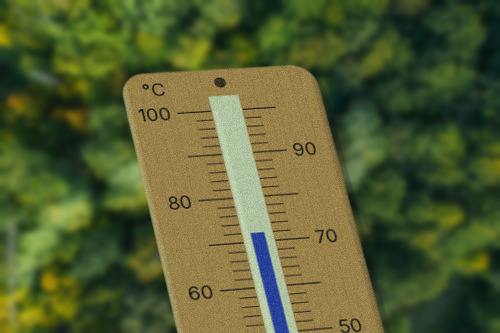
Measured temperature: 72 °C
